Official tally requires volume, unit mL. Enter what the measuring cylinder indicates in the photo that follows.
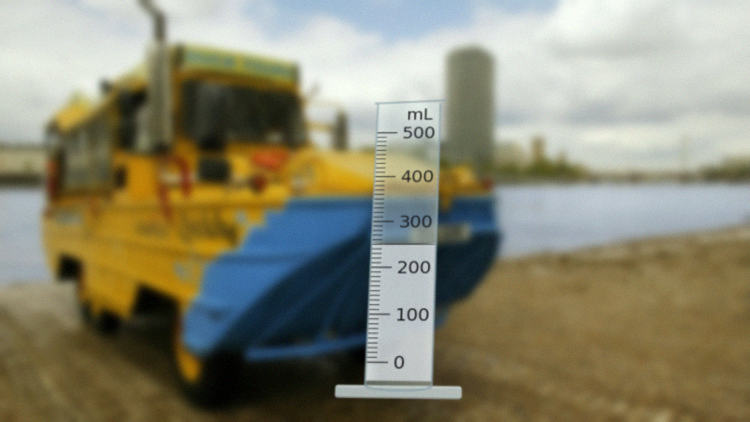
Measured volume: 250 mL
